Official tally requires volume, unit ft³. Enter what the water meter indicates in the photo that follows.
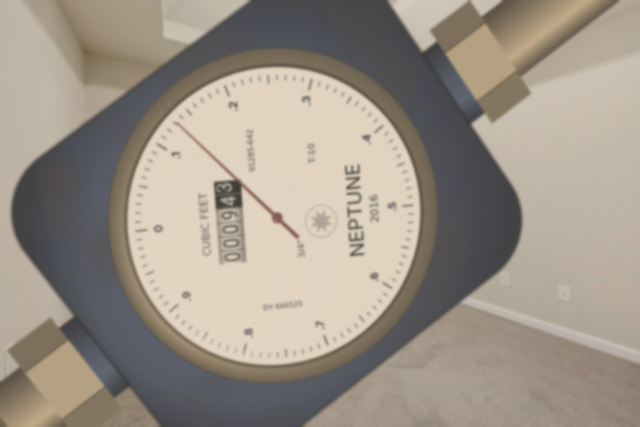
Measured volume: 943.13 ft³
